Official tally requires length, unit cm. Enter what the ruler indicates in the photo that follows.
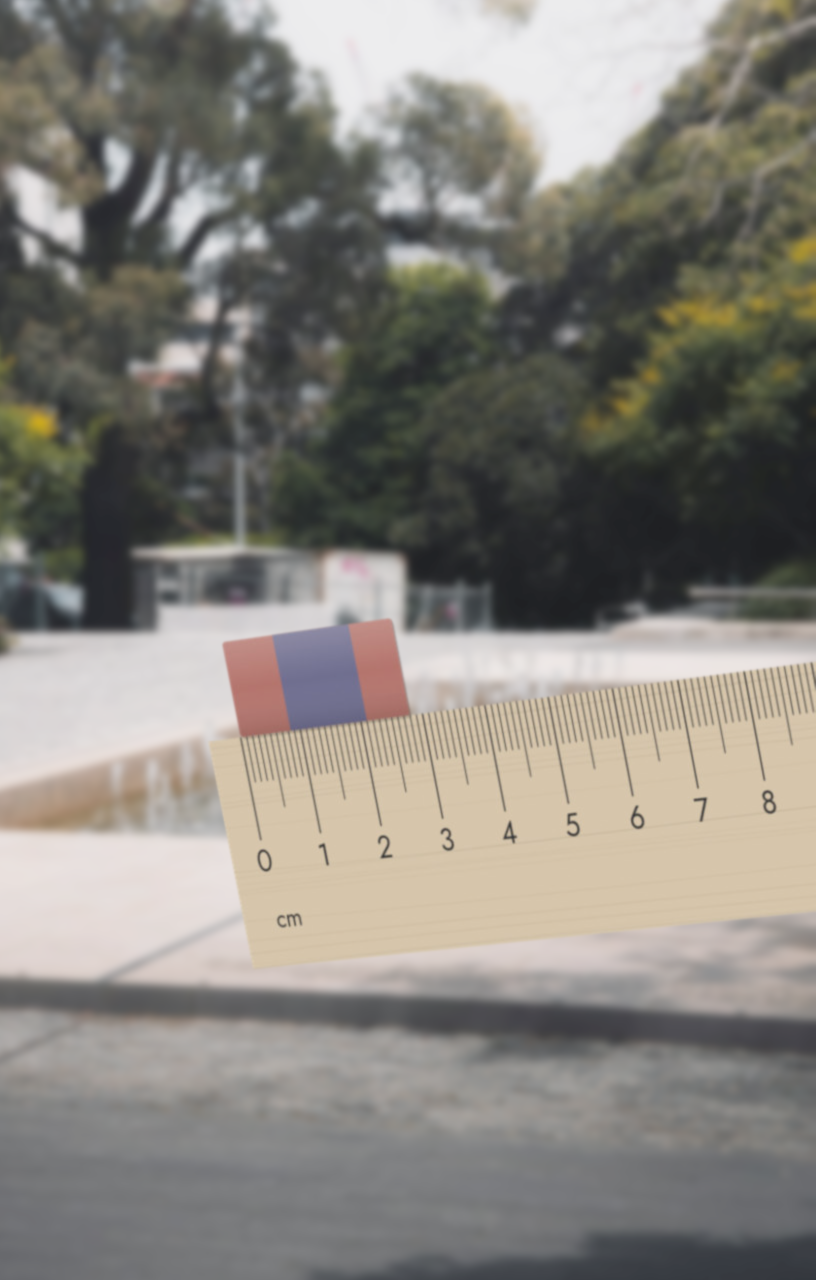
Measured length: 2.8 cm
